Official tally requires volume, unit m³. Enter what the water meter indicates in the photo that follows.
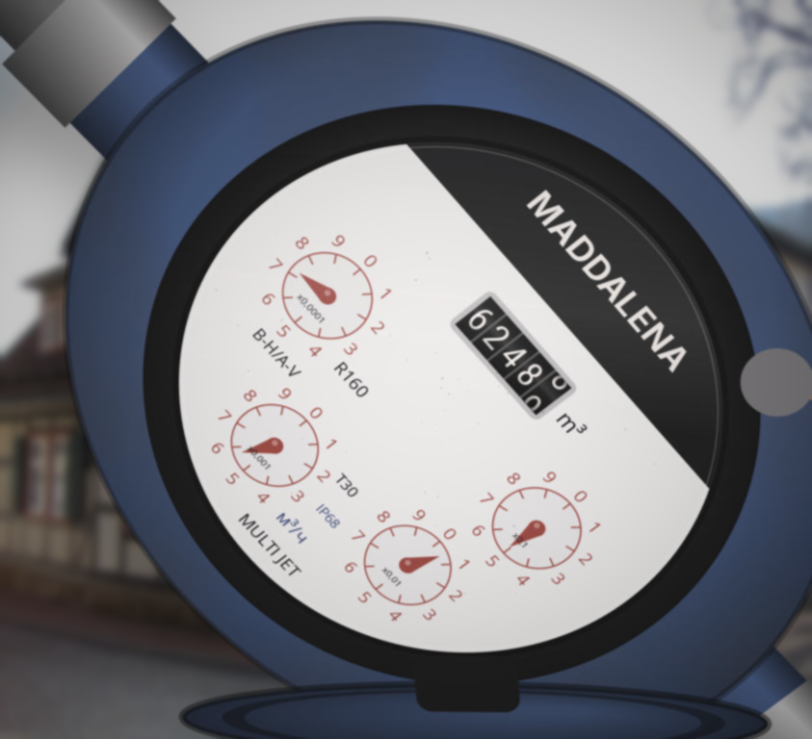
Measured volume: 62488.5057 m³
